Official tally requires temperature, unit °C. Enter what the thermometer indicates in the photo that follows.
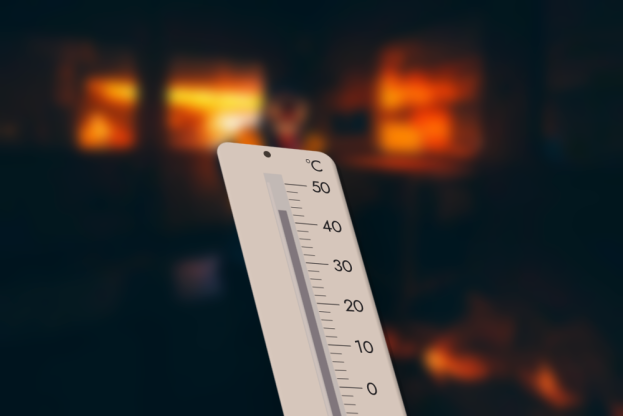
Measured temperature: 43 °C
